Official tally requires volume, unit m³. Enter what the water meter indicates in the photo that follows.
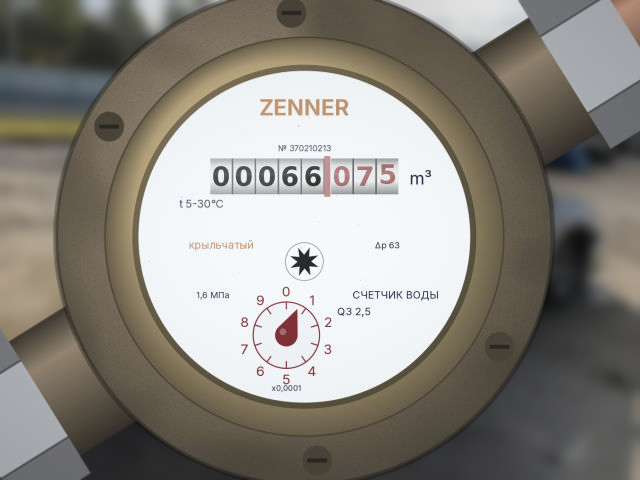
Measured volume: 66.0750 m³
